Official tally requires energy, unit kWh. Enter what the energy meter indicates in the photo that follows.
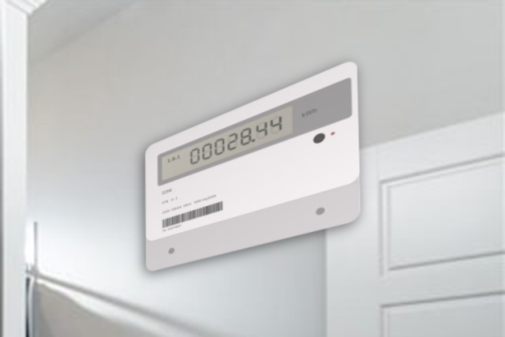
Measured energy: 28.44 kWh
